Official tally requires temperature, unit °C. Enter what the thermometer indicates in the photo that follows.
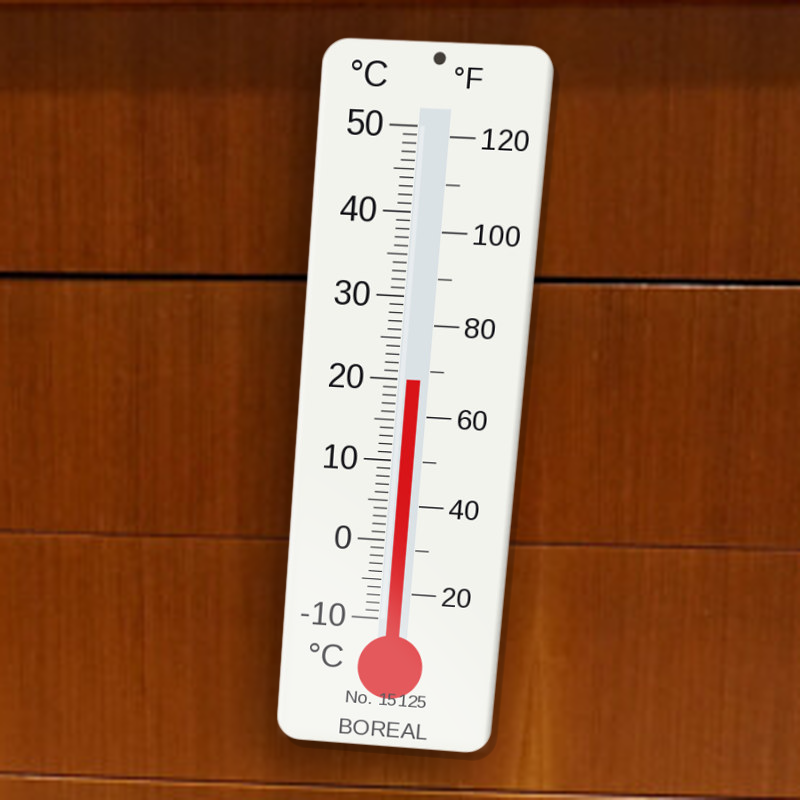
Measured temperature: 20 °C
